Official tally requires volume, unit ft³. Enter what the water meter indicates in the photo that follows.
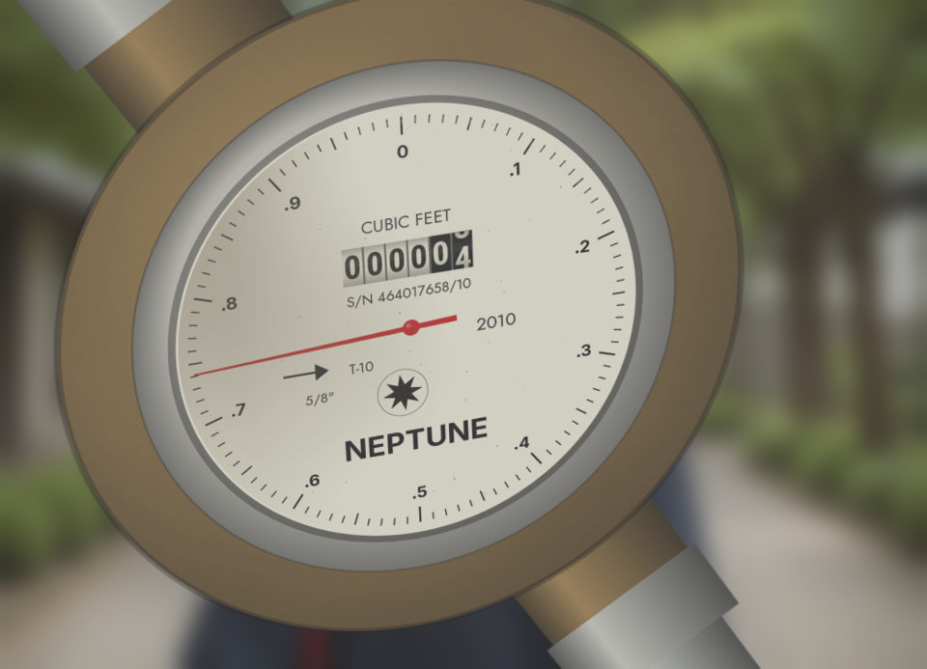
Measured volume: 3.74 ft³
